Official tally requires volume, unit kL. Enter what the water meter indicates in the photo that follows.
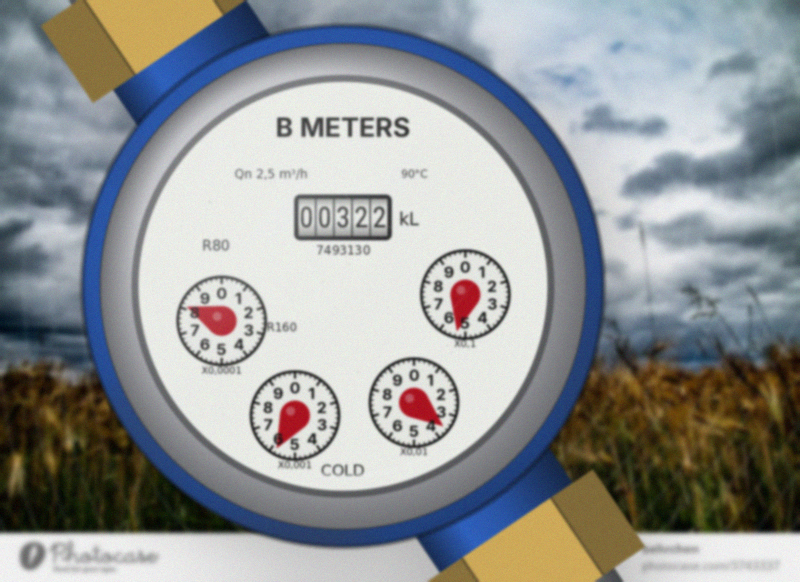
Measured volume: 322.5358 kL
